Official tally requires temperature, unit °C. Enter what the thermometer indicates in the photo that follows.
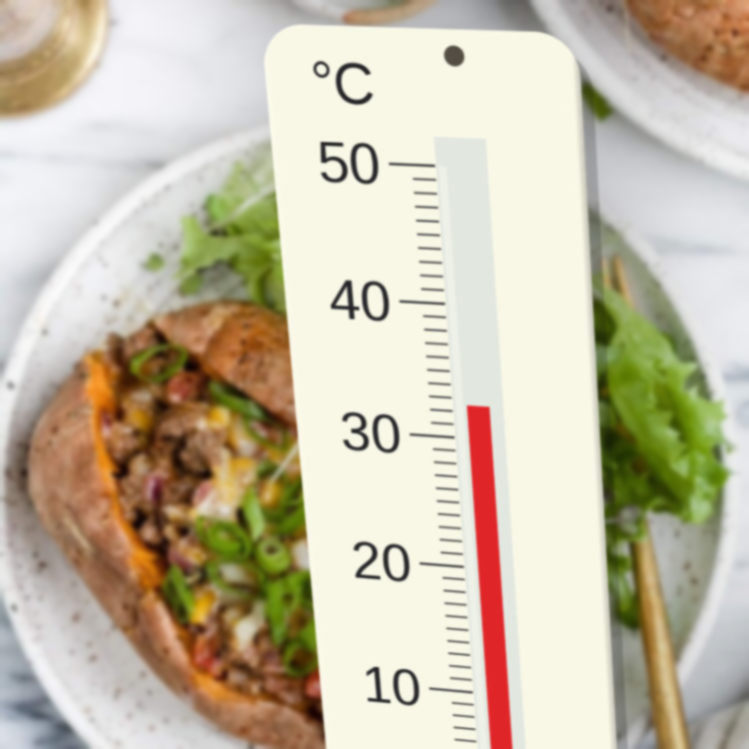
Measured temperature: 32.5 °C
